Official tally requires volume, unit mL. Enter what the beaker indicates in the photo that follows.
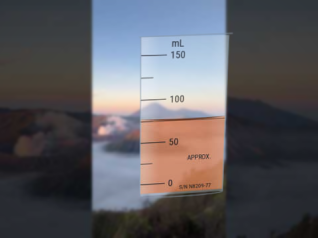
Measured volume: 75 mL
